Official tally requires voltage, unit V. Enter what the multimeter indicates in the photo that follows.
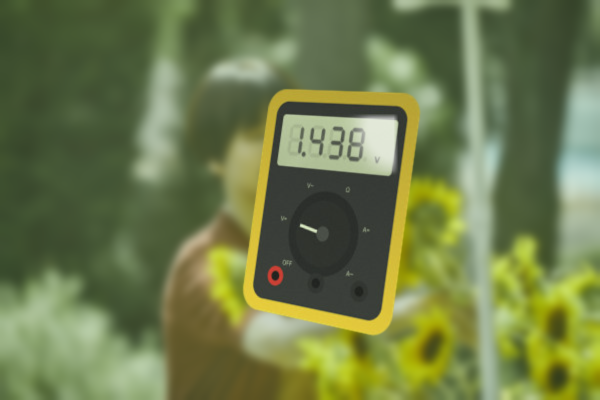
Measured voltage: 1.438 V
